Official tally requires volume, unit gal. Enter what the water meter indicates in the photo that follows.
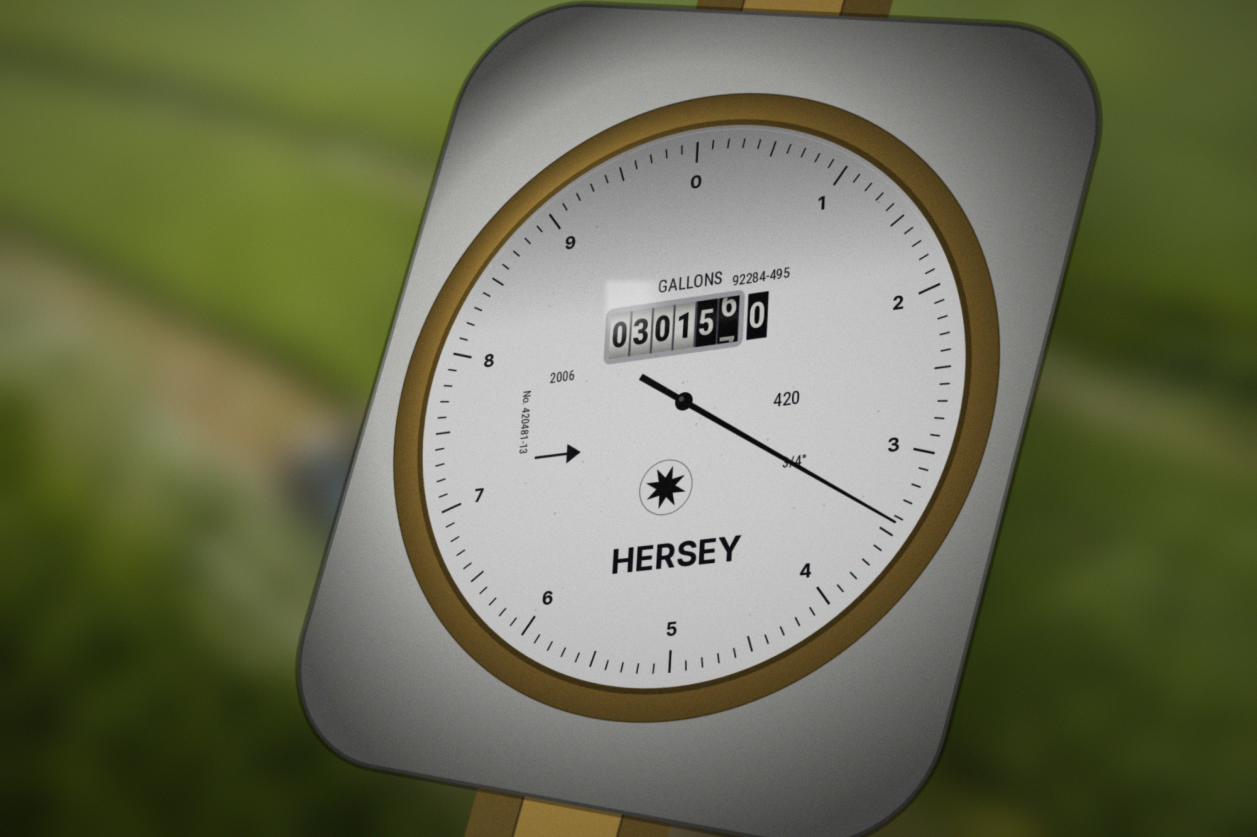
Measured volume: 301563.4 gal
